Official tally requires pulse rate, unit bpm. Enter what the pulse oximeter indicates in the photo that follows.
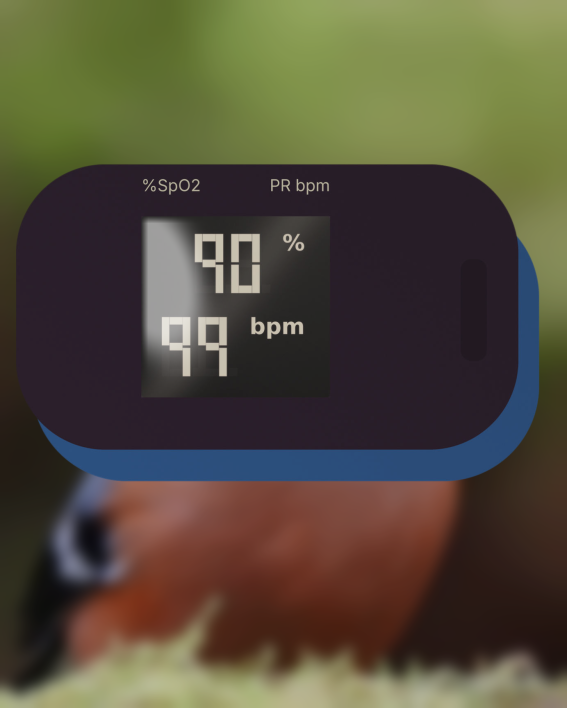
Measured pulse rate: 99 bpm
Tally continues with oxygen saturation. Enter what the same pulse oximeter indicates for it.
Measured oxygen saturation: 90 %
